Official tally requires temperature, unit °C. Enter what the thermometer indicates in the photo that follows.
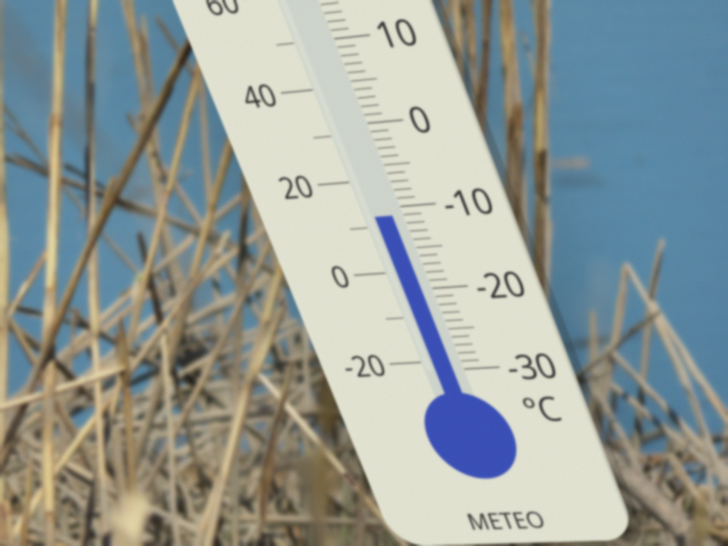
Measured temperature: -11 °C
